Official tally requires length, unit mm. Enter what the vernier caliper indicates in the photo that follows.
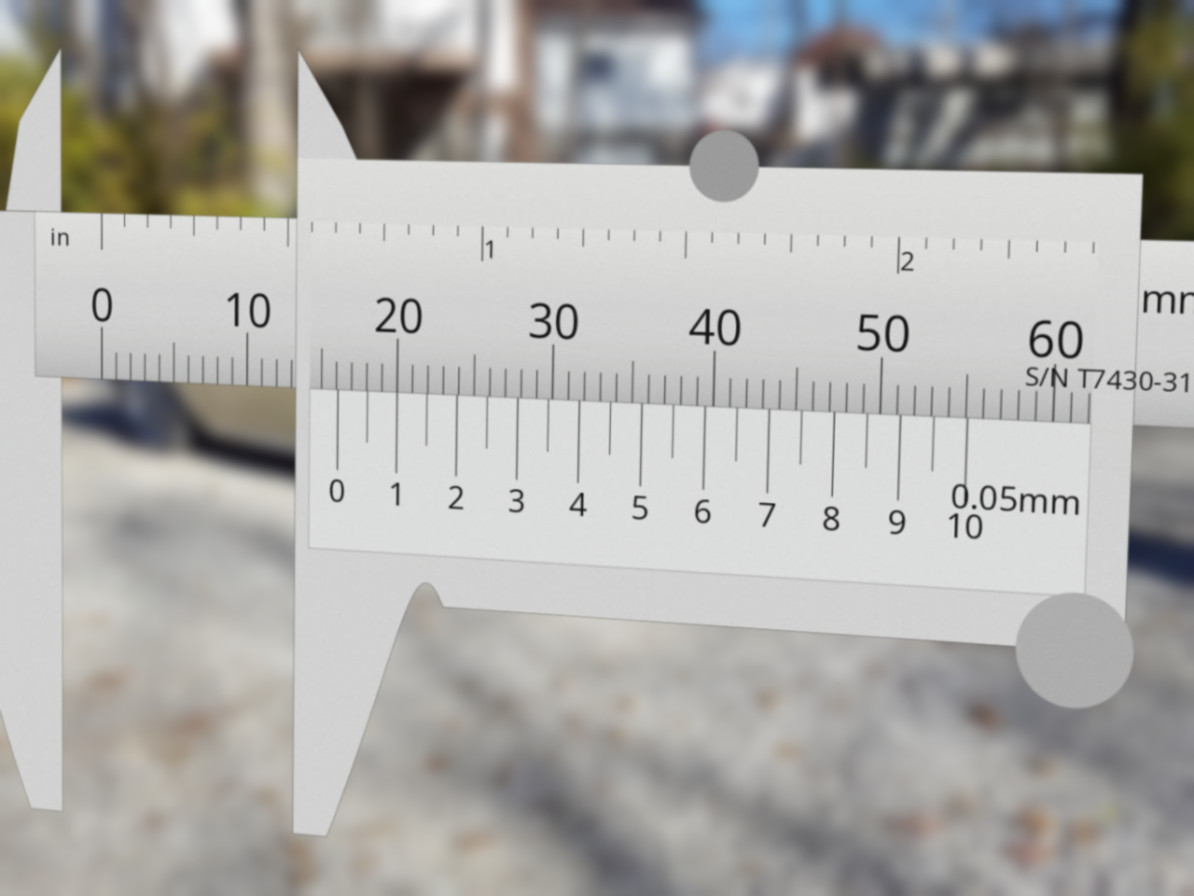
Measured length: 16.1 mm
